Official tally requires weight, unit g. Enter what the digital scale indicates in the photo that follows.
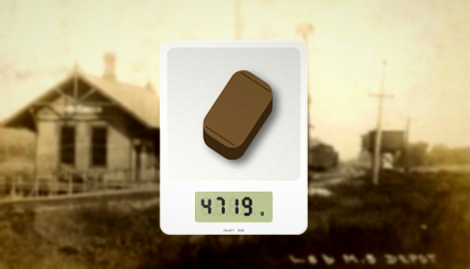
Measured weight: 4719 g
